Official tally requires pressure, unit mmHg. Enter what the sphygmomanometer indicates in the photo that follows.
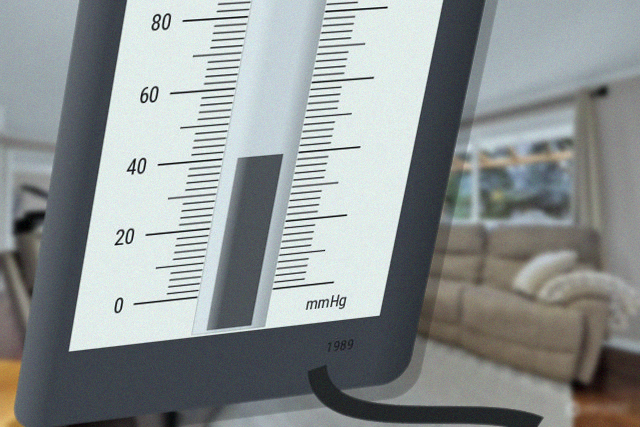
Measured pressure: 40 mmHg
